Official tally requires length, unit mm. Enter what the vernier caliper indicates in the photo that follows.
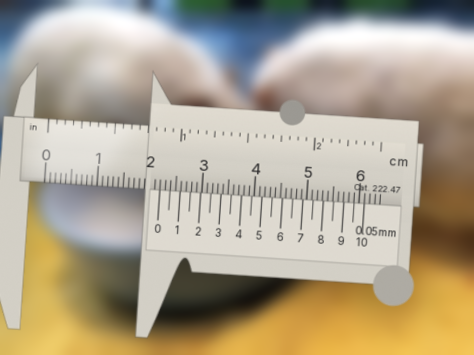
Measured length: 22.0 mm
